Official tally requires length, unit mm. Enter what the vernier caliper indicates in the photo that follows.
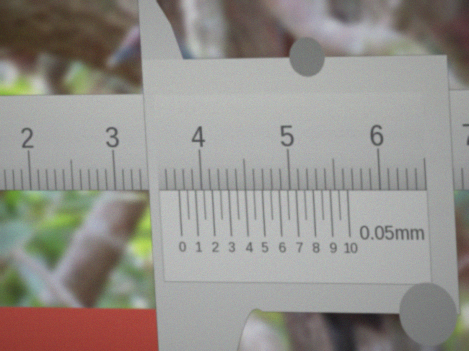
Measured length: 37.4 mm
